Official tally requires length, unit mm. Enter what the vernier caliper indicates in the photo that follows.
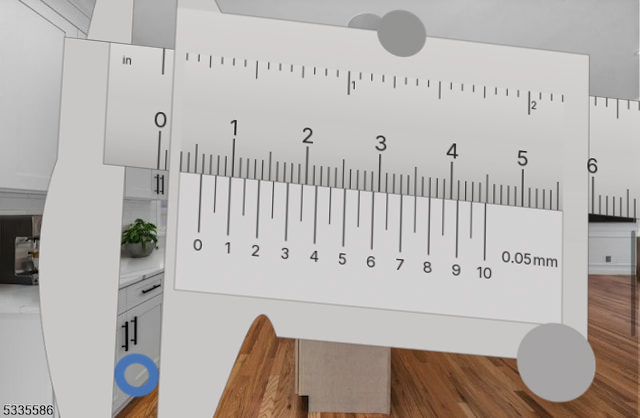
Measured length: 5.8 mm
